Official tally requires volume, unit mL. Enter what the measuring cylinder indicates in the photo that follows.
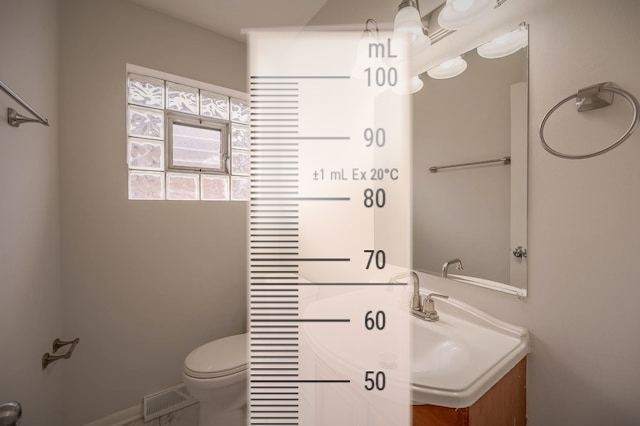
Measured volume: 66 mL
